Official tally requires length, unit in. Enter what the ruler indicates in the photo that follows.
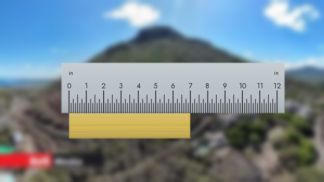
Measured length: 7 in
